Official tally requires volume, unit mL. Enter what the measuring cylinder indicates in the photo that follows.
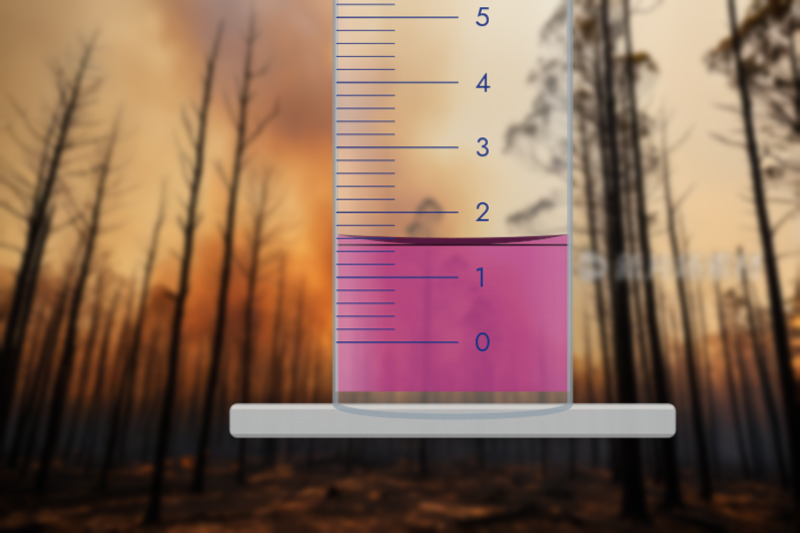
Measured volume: 1.5 mL
